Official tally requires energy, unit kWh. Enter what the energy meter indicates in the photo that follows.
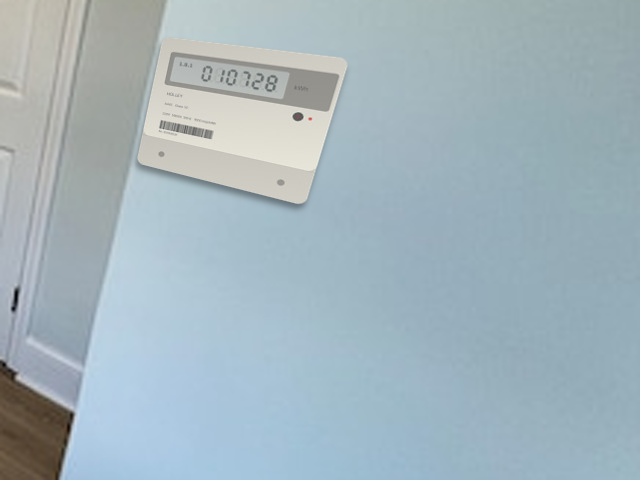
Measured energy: 10728 kWh
